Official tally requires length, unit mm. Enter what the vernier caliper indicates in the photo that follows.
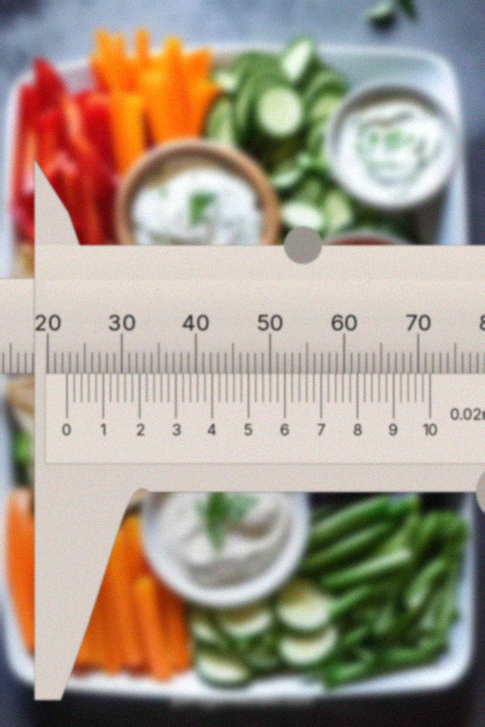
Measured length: 22.6 mm
